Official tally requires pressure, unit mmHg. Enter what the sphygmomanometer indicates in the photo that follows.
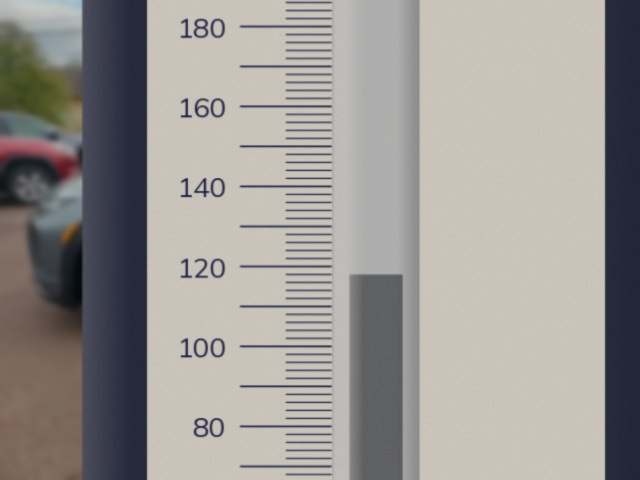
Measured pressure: 118 mmHg
